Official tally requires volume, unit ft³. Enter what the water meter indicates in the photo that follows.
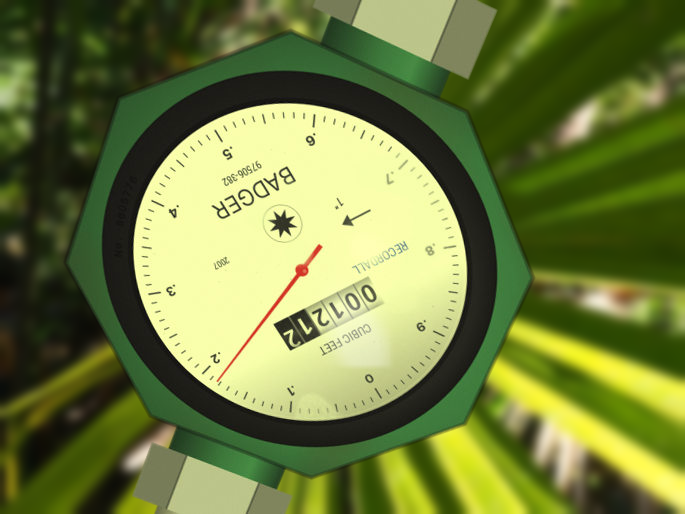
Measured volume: 1212.18 ft³
